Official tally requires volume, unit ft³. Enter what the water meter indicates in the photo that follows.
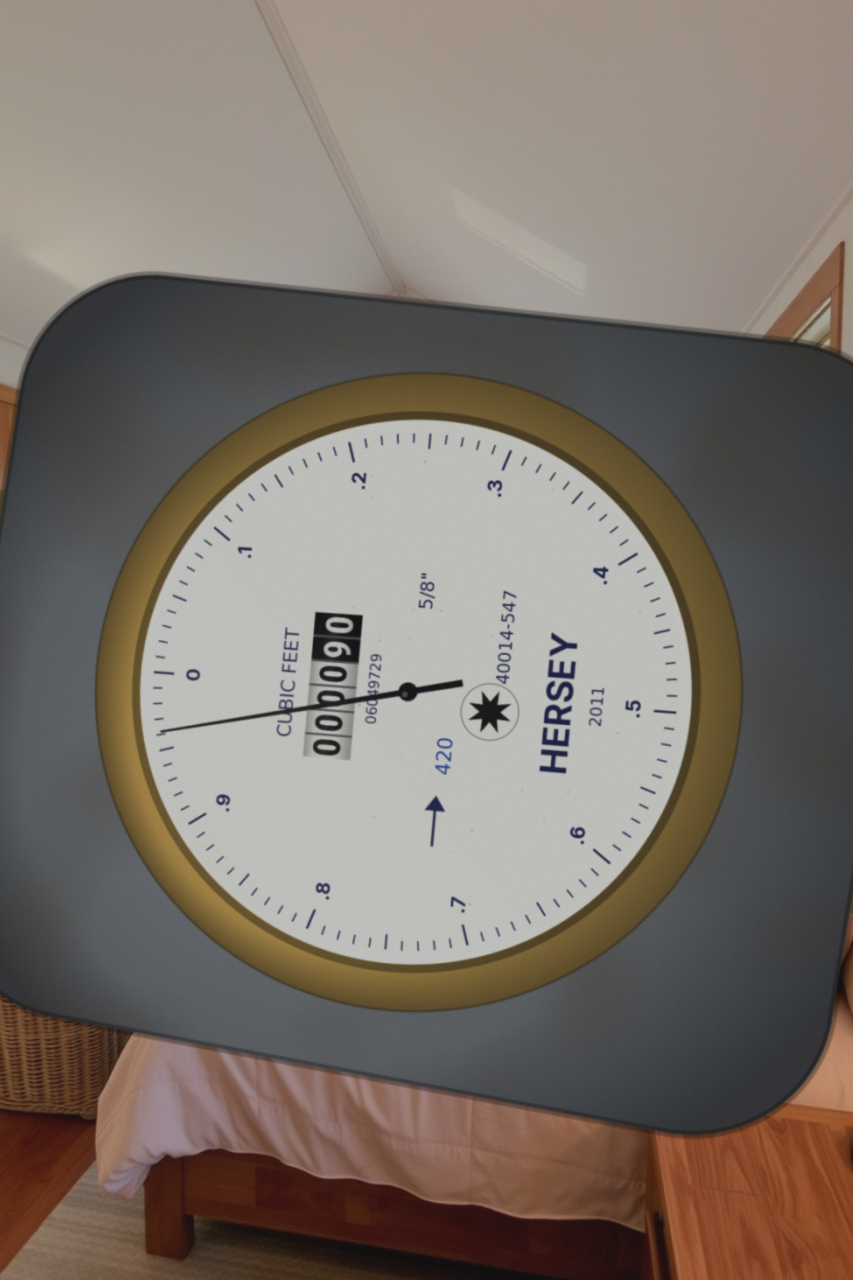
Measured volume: 89.96 ft³
